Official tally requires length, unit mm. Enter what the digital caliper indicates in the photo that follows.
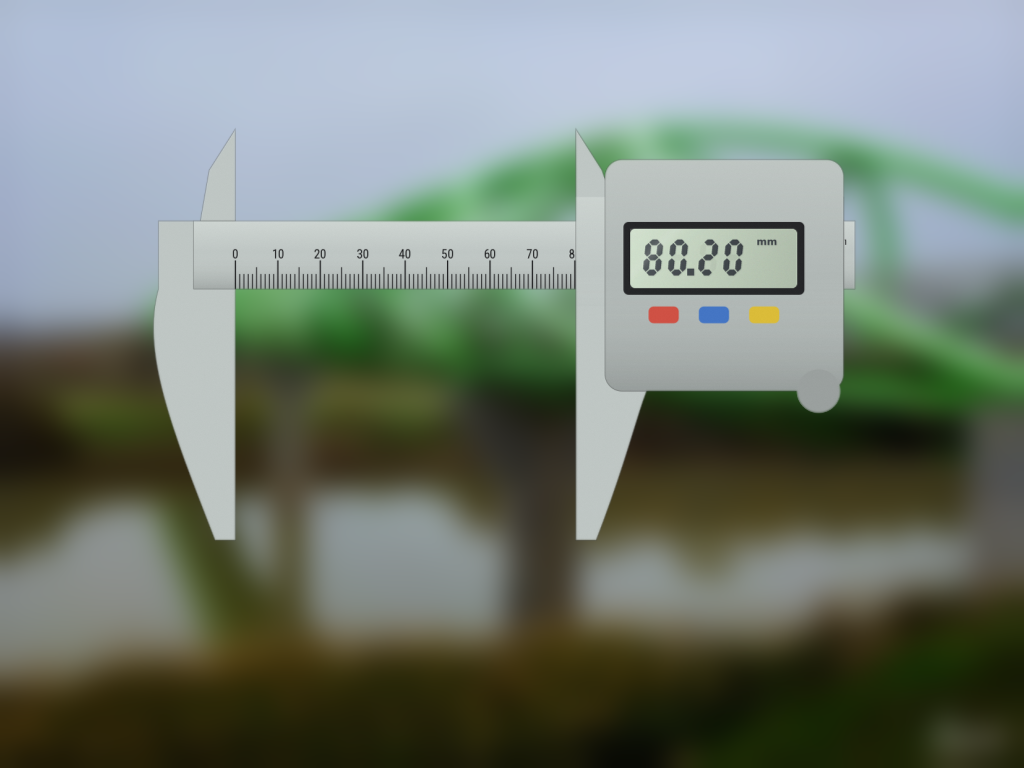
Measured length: 80.20 mm
